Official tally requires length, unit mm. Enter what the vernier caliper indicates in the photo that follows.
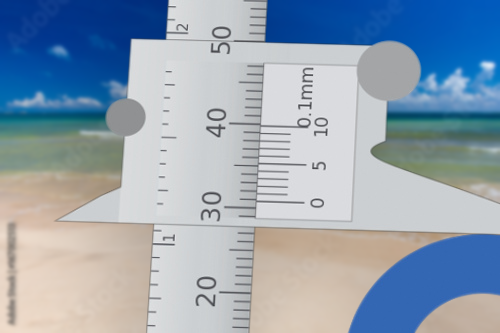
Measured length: 30.8 mm
